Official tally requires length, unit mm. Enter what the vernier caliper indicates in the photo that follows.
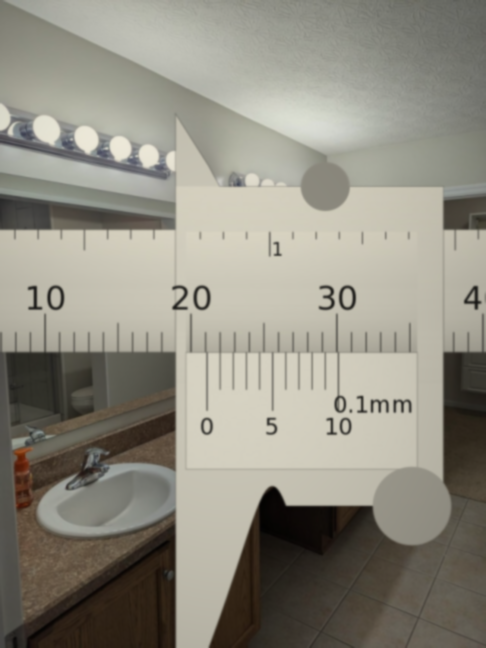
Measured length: 21.1 mm
